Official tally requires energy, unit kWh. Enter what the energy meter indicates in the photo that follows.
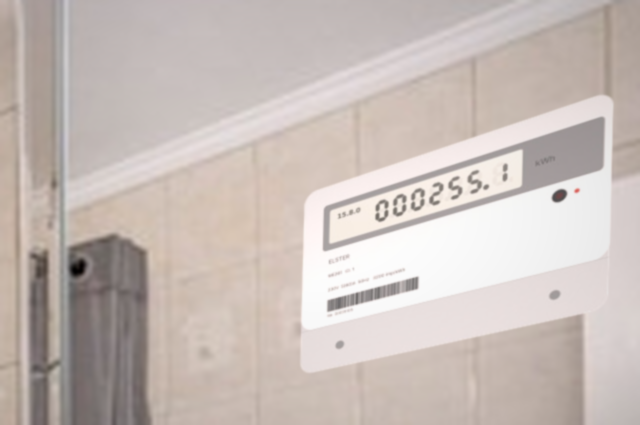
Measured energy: 255.1 kWh
